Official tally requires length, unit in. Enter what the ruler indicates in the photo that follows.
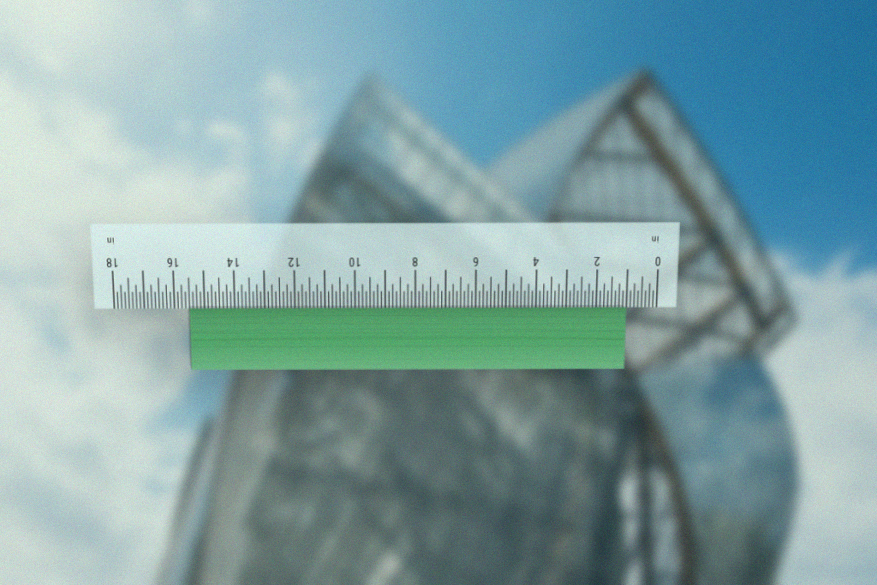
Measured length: 14.5 in
